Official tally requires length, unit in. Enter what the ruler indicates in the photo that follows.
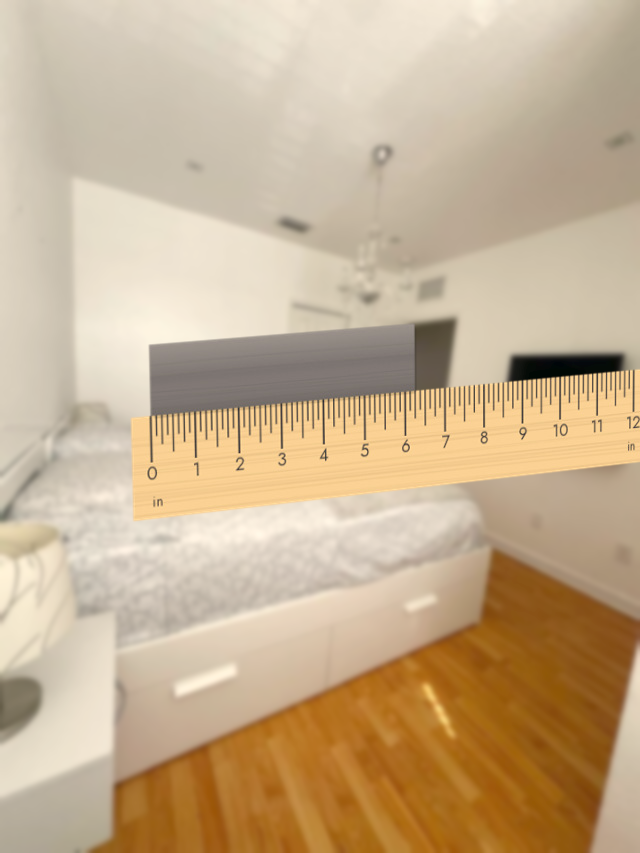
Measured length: 6.25 in
